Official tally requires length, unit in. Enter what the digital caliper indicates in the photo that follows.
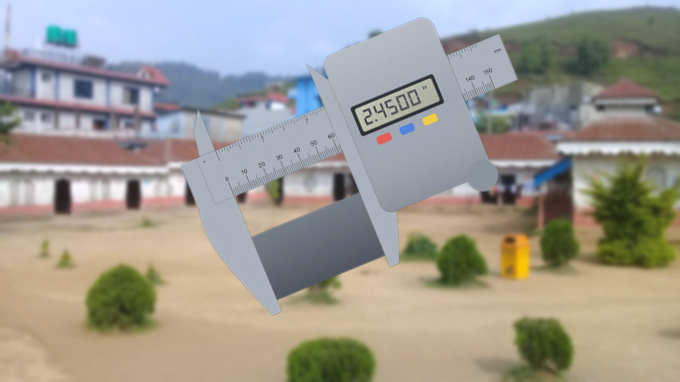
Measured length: 2.4500 in
